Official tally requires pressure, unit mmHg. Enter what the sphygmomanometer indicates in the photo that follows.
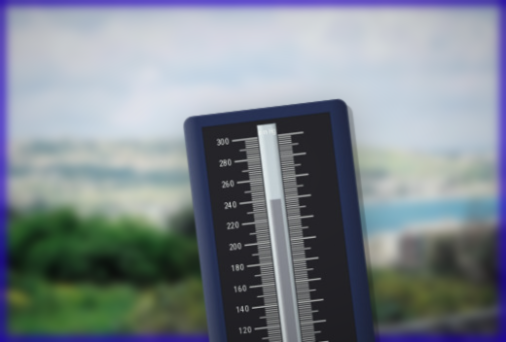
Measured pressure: 240 mmHg
